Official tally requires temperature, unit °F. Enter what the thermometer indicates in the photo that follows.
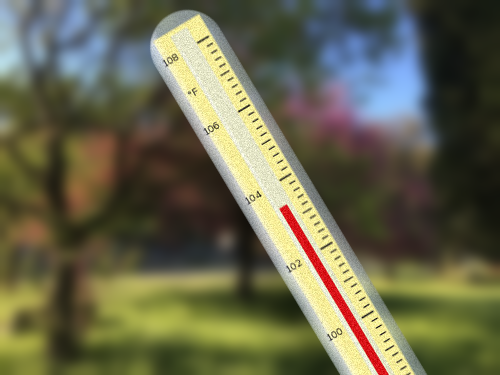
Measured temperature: 103.4 °F
